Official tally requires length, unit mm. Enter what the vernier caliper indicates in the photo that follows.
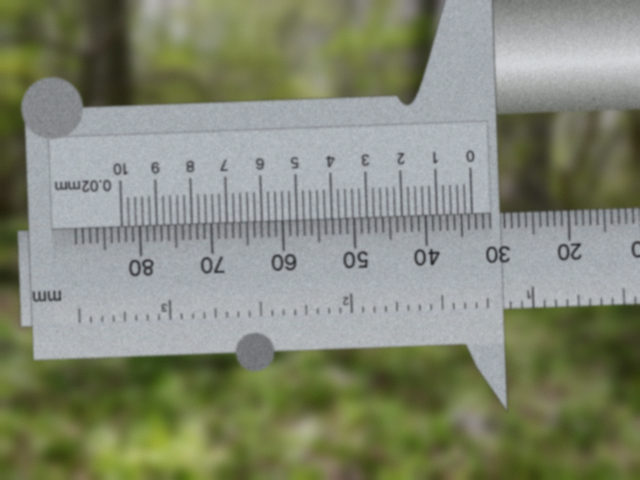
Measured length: 33.5 mm
